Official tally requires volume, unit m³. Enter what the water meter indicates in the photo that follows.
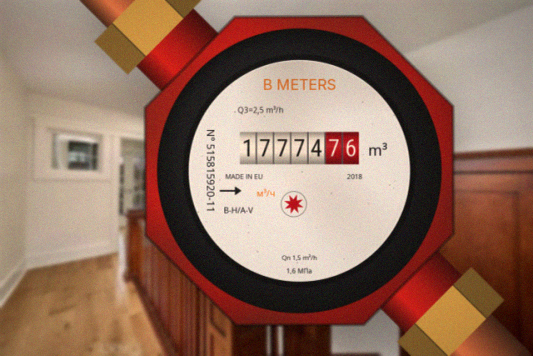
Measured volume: 17774.76 m³
